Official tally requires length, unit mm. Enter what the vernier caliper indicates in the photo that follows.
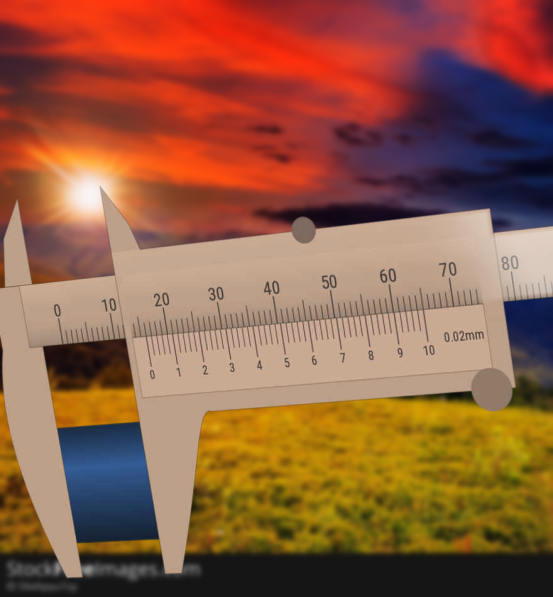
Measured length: 16.0 mm
